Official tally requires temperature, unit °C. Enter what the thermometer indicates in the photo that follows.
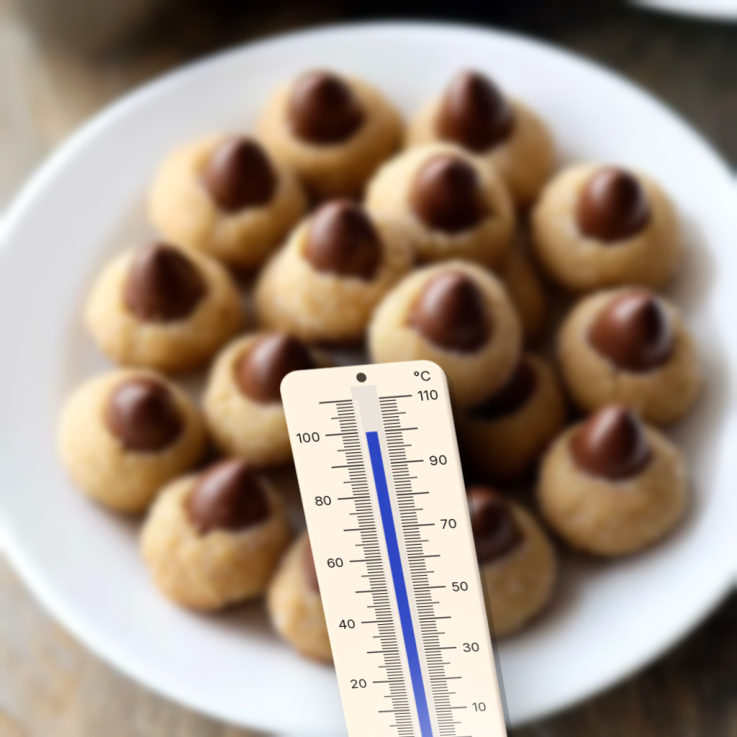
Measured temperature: 100 °C
